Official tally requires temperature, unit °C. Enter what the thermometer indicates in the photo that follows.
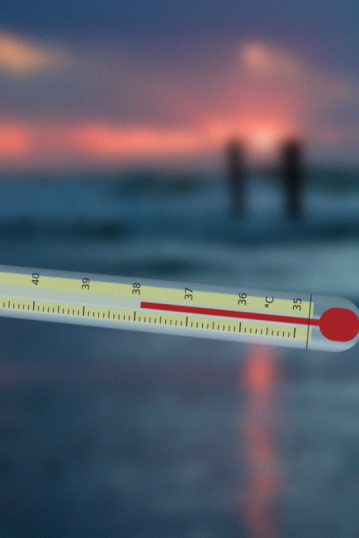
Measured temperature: 37.9 °C
